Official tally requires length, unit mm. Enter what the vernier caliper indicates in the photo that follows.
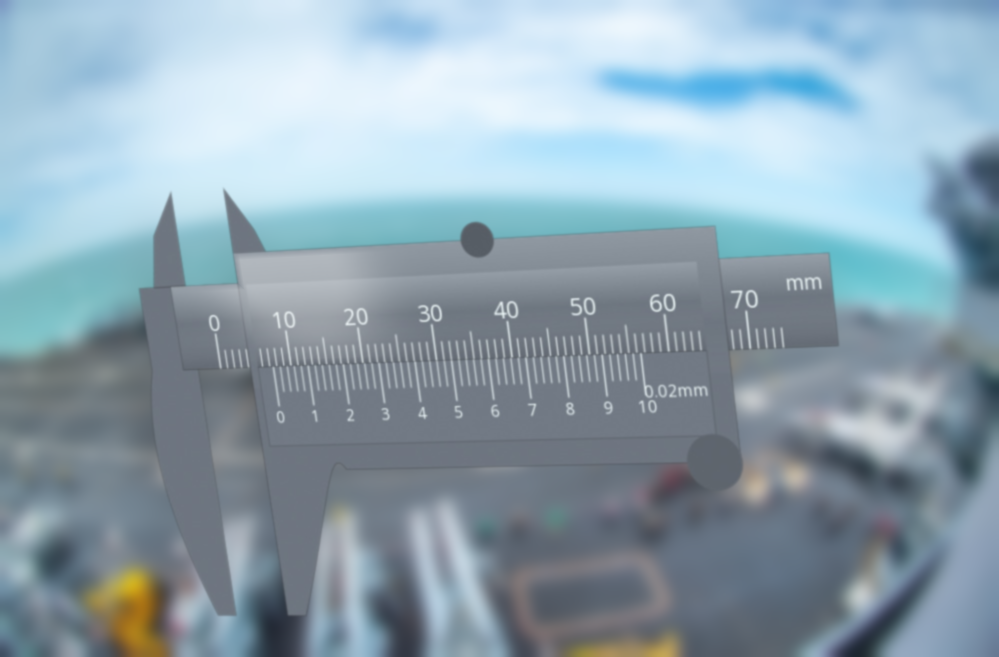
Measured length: 7.5 mm
